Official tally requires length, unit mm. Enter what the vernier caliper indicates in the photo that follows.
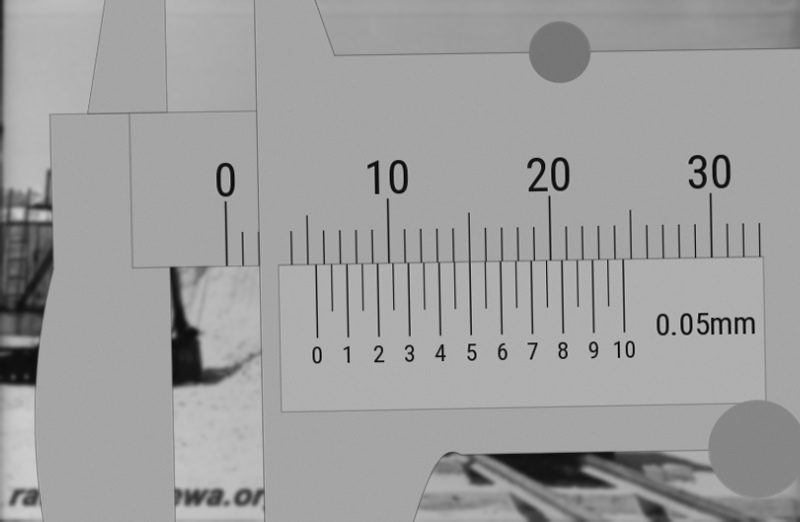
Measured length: 5.5 mm
